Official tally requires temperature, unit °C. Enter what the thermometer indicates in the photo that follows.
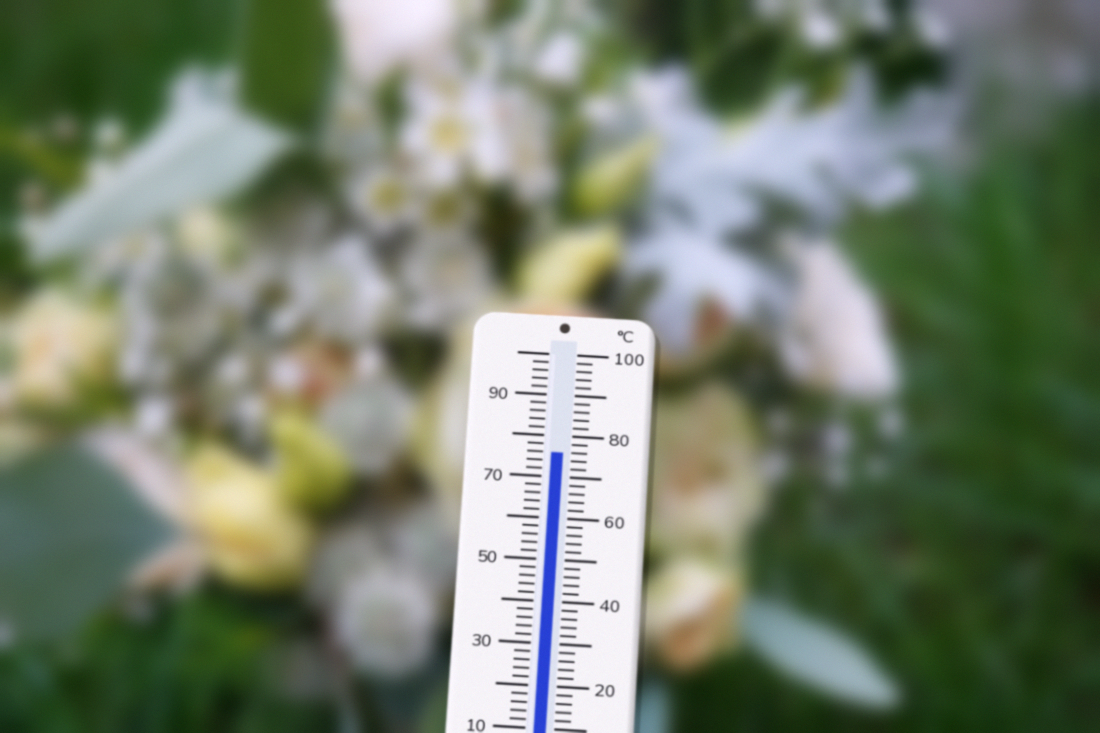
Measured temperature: 76 °C
